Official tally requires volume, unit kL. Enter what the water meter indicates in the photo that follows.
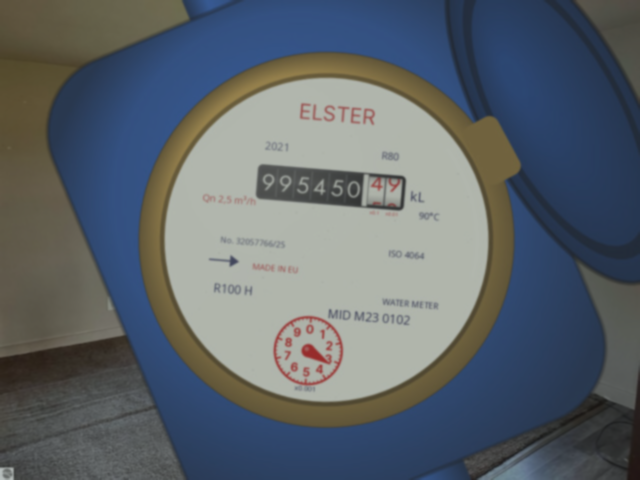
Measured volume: 995450.493 kL
